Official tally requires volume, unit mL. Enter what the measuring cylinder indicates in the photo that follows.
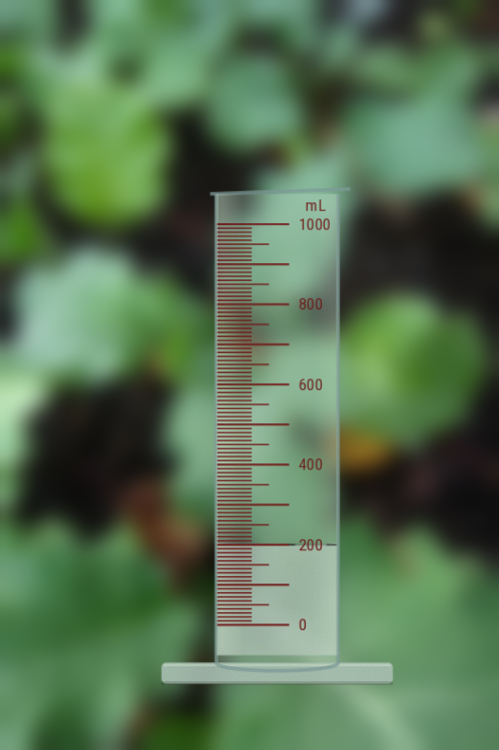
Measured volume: 200 mL
